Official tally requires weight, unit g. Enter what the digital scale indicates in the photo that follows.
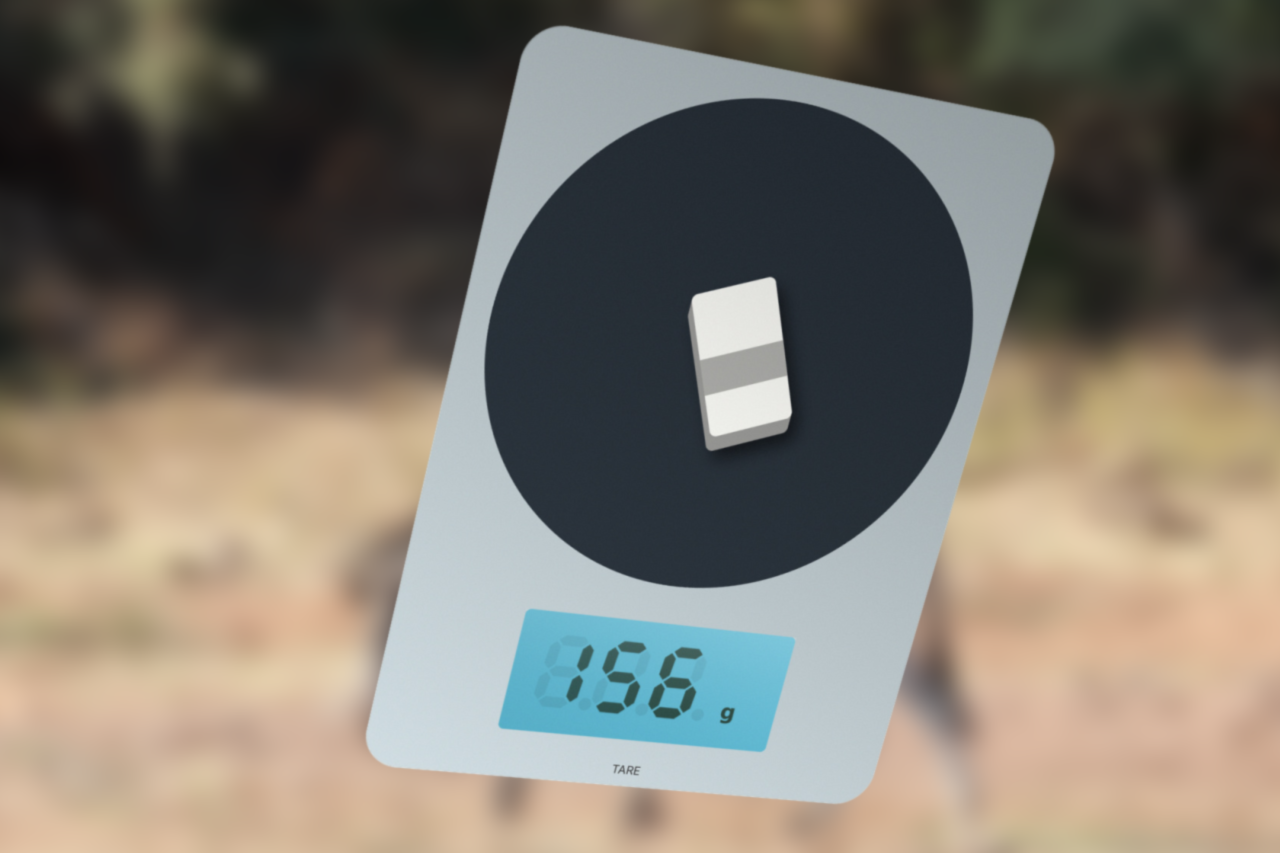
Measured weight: 156 g
